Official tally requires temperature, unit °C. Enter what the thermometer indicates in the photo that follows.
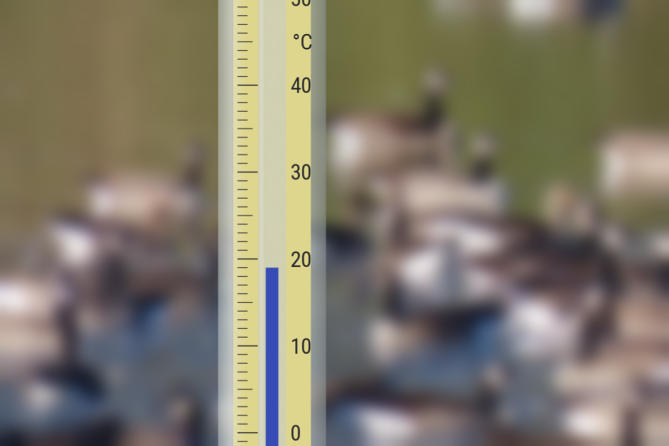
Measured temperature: 19 °C
